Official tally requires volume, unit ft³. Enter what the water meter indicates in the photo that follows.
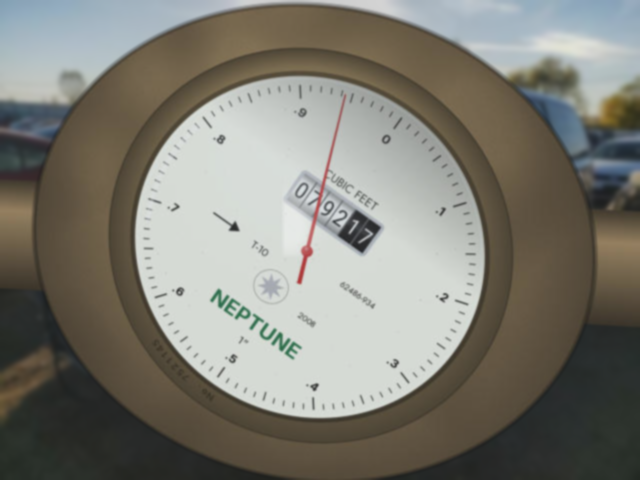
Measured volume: 79216.94 ft³
